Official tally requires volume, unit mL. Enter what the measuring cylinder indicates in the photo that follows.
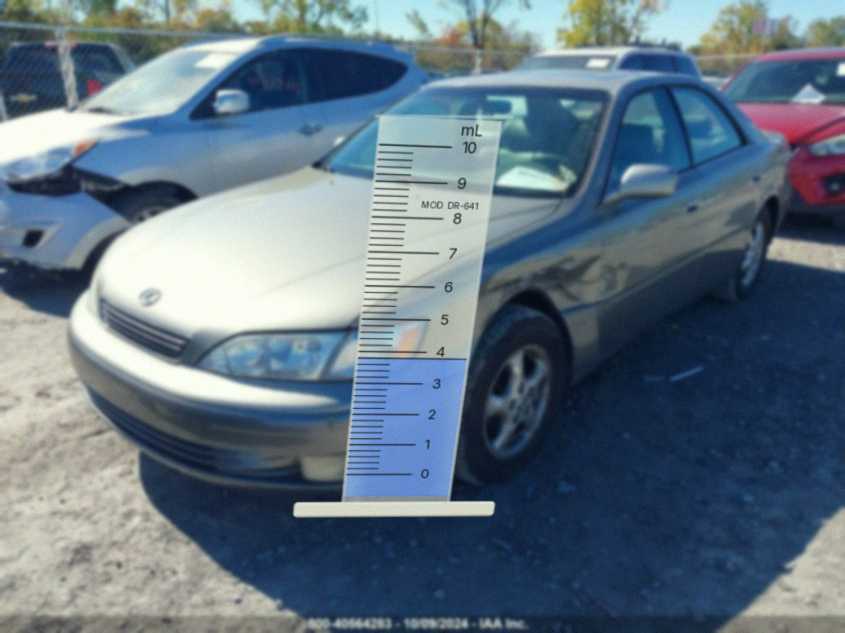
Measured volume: 3.8 mL
